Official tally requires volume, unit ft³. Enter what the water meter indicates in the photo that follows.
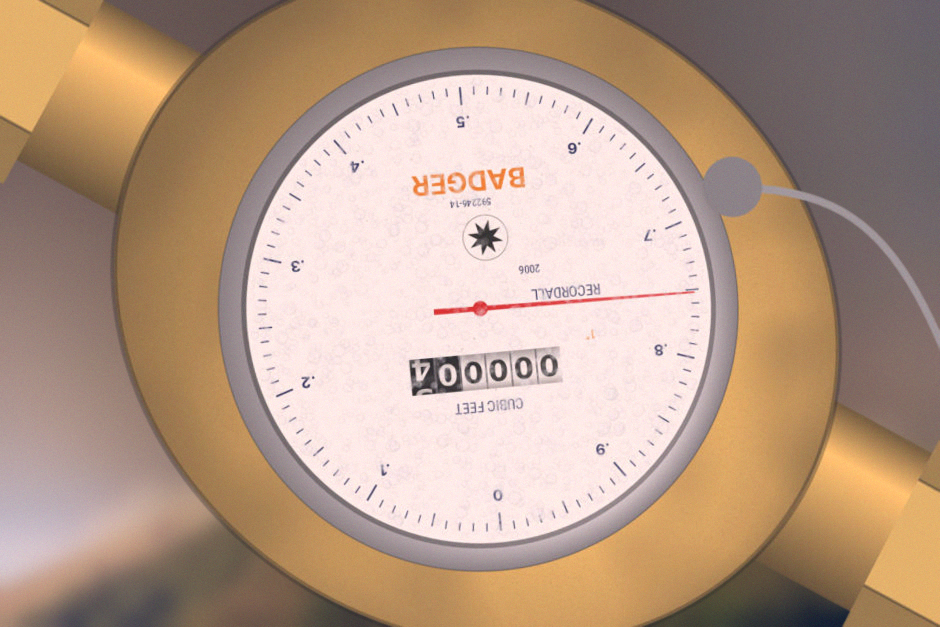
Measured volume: 3.75 ft³
